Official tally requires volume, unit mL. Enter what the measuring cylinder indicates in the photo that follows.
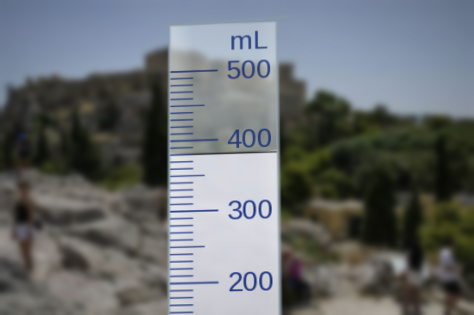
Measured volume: 380 mL
